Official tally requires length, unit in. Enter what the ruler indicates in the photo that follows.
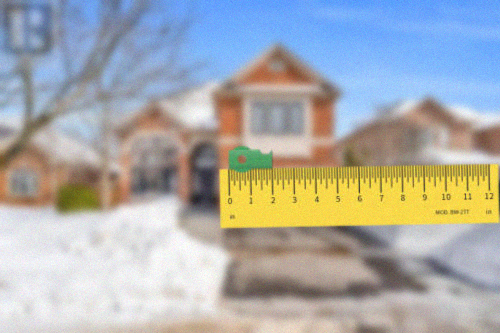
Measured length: 2 in
